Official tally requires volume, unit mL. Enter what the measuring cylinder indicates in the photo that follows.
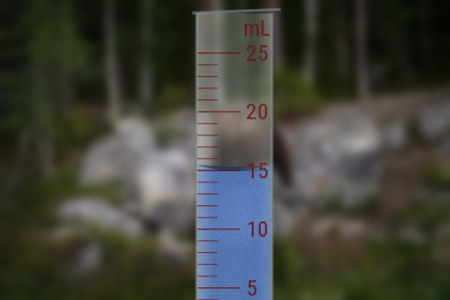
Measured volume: 15 mL
